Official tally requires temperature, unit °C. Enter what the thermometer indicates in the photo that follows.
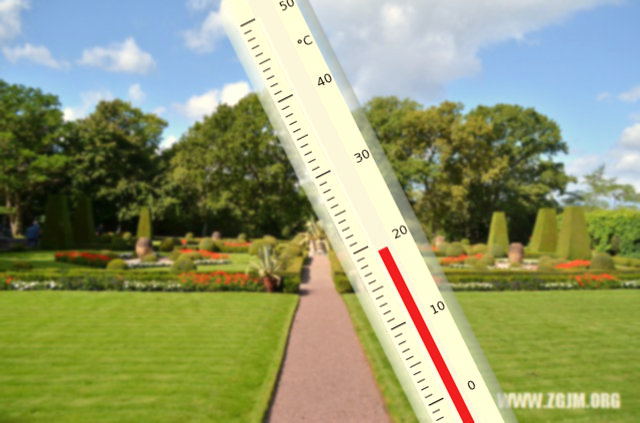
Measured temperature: 19 °C
